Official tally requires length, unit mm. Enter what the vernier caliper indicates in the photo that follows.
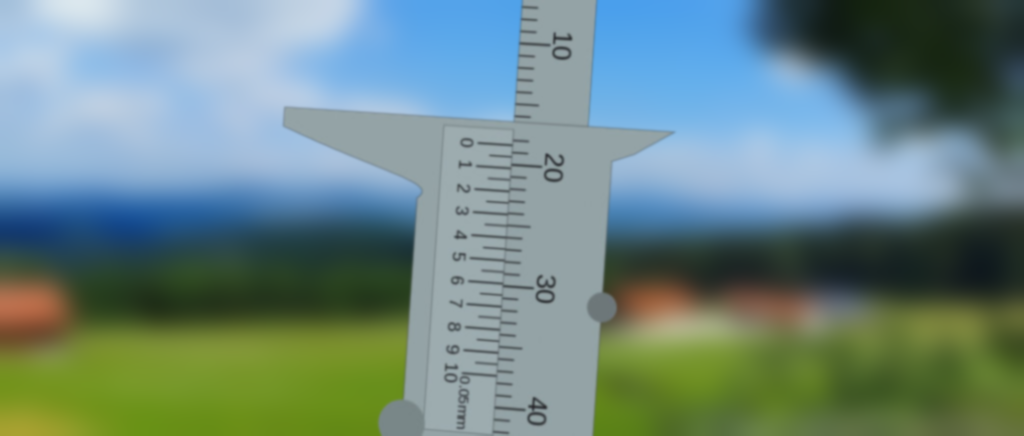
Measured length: 18.4 mm
